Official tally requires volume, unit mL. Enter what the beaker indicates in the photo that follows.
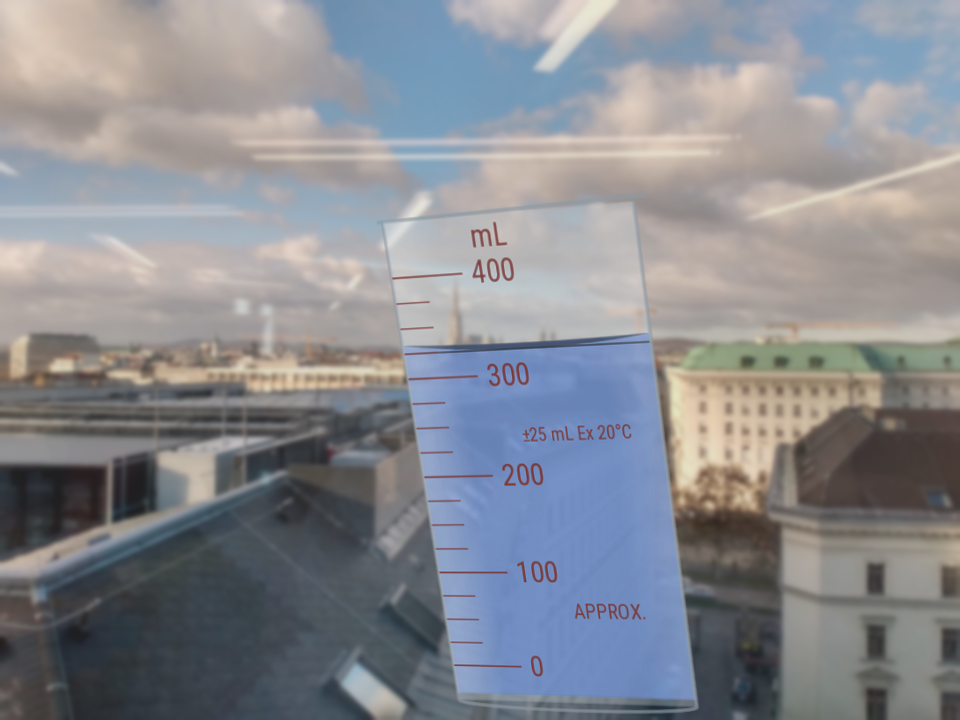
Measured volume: 325 mL
